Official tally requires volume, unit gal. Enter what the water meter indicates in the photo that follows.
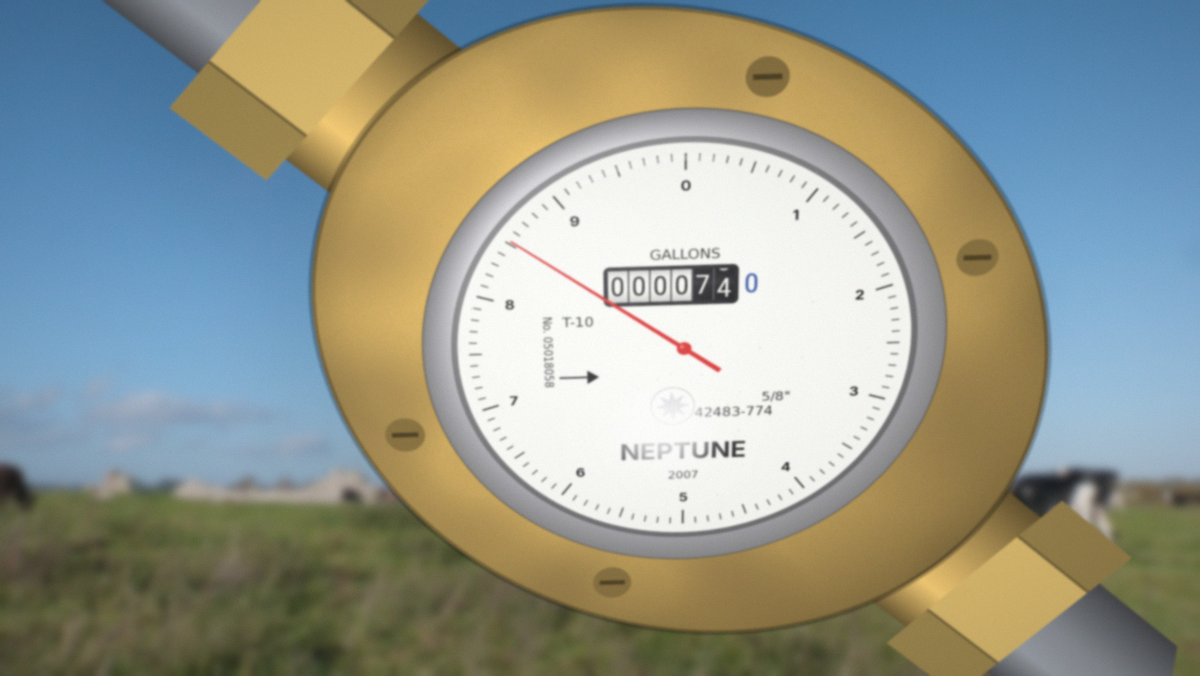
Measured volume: 738.5 gal
